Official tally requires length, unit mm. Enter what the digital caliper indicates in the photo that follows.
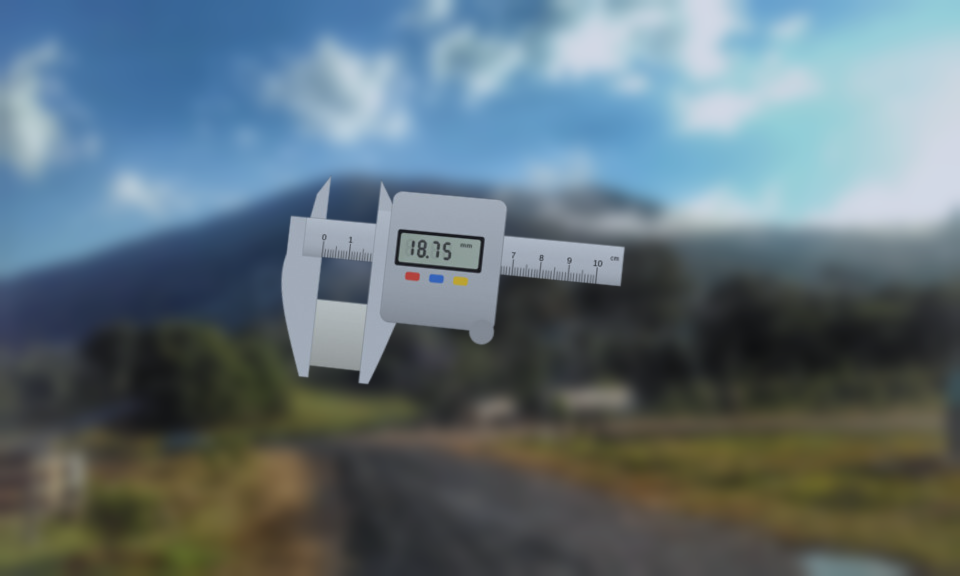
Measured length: 18.75 mm
